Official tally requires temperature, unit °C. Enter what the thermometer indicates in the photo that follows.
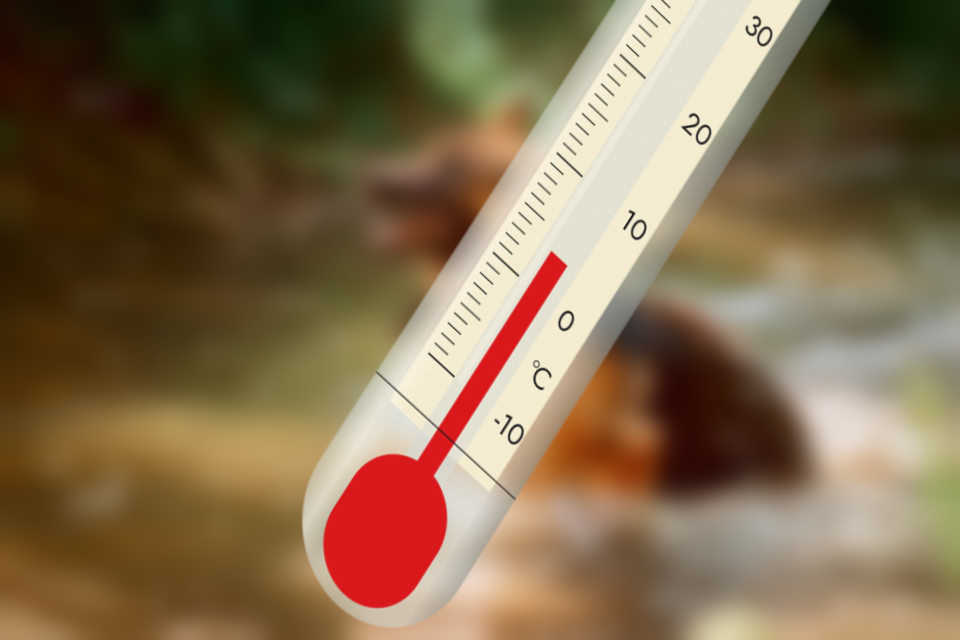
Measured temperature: 3.5 °C
